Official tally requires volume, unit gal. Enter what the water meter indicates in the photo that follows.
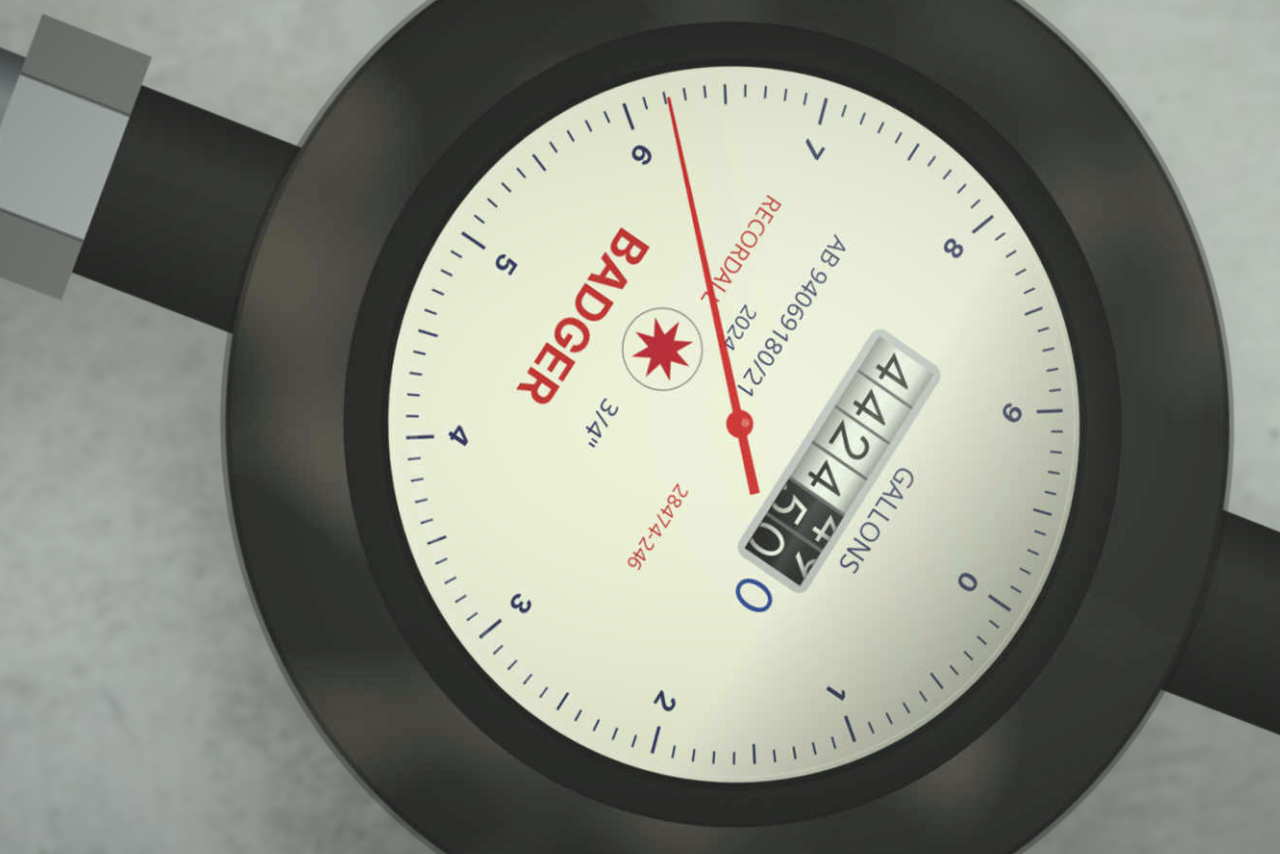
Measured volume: 4424496.2 gal
